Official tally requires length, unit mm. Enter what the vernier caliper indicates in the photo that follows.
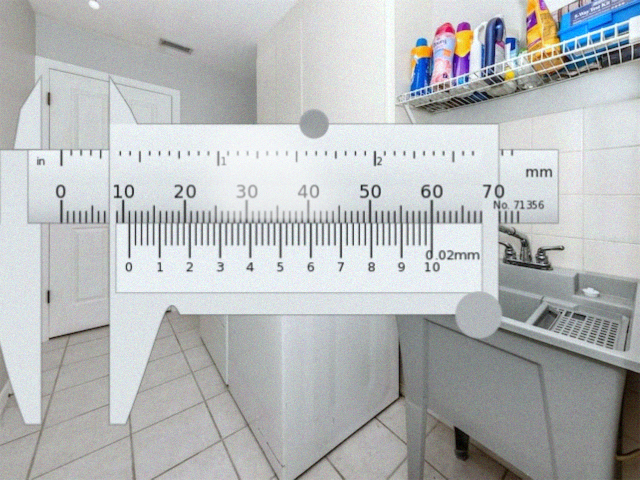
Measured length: 11.0 mm
